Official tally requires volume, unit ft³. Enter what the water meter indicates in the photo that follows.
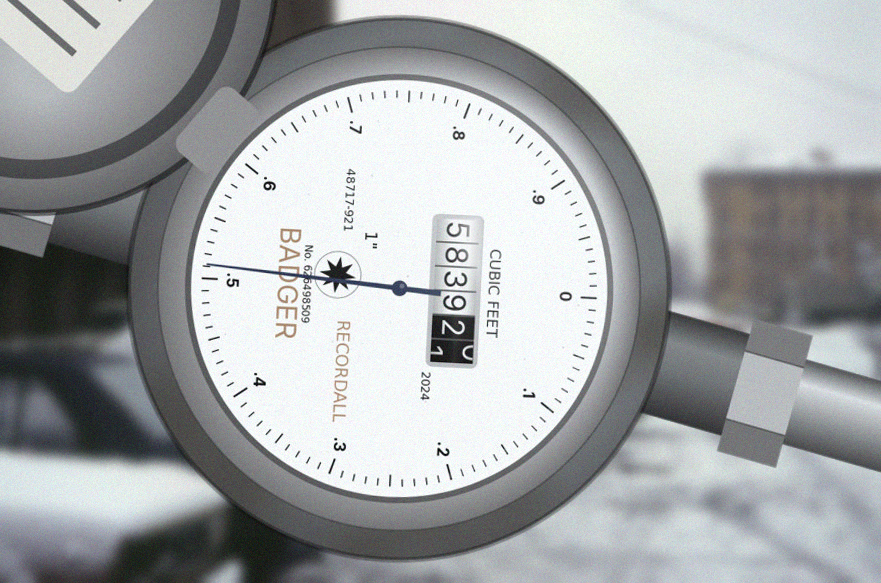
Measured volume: 583920.51 ft³
